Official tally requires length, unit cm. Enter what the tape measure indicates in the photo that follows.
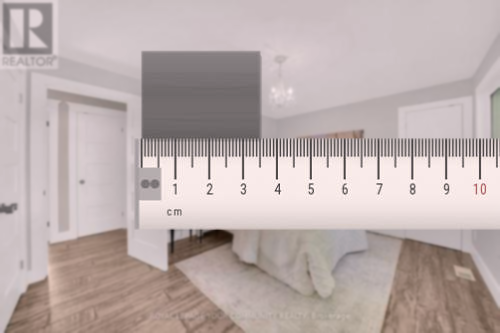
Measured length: 3.5 cm
